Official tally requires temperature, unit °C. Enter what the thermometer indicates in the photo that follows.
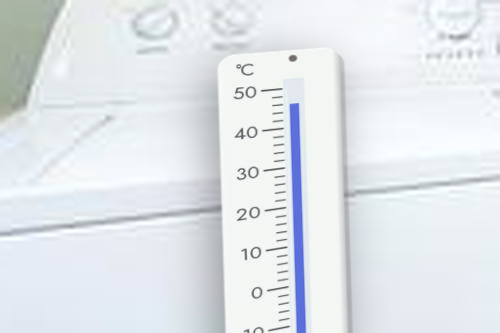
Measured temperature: 46 °C
